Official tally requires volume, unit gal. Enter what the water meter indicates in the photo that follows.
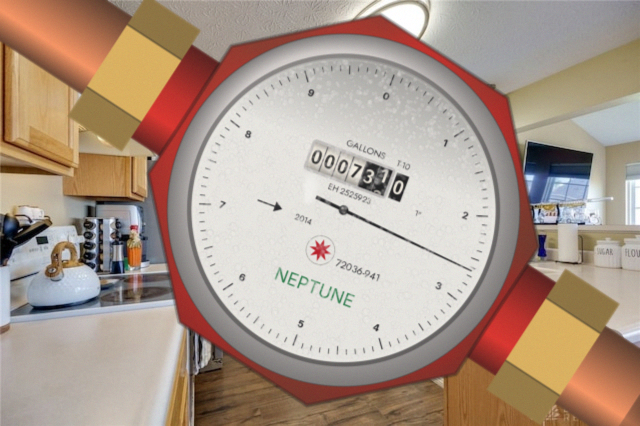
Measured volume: 7312.6 gal
